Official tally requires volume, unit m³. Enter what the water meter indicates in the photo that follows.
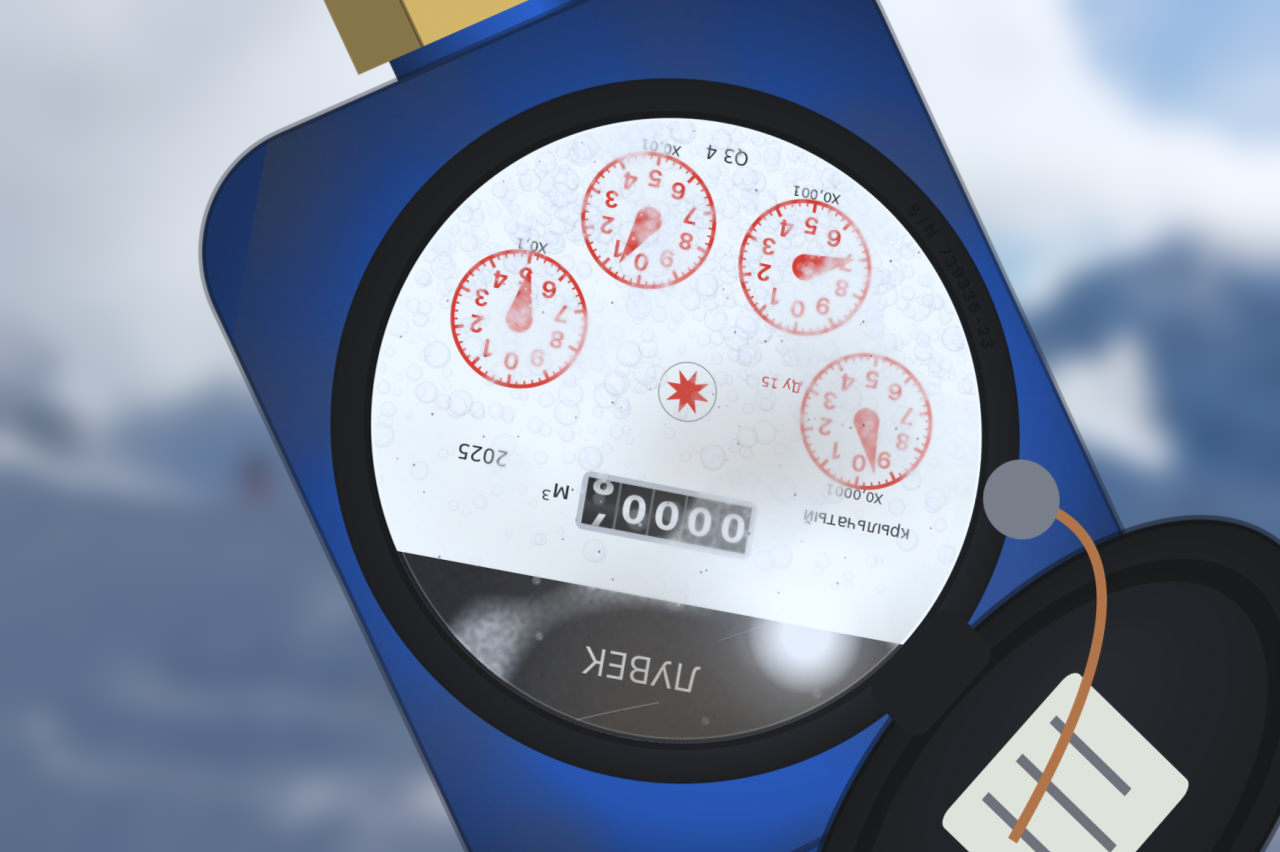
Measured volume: 7.5069 m³
